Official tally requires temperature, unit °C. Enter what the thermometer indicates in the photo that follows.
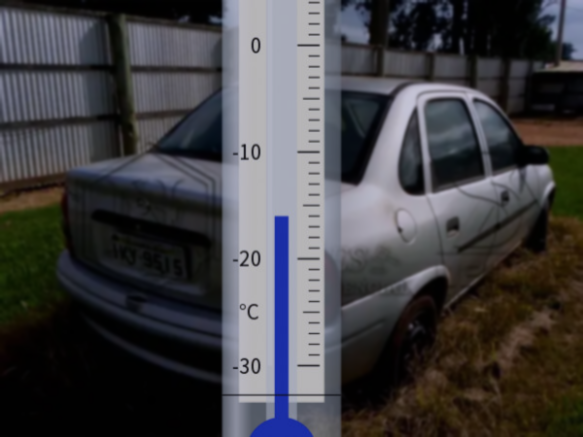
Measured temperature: -16 °C
